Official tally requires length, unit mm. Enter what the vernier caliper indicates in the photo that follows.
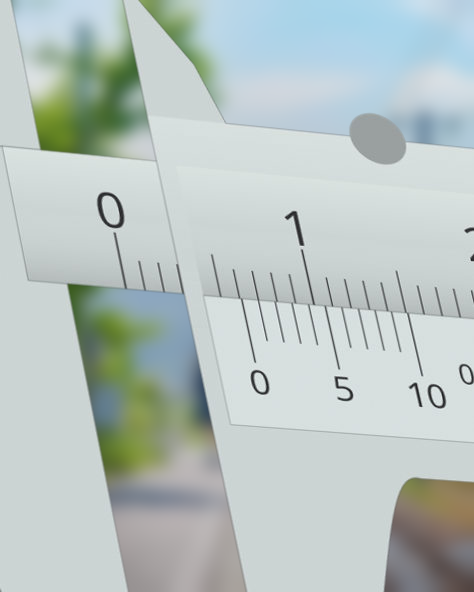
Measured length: 6.1 mm
